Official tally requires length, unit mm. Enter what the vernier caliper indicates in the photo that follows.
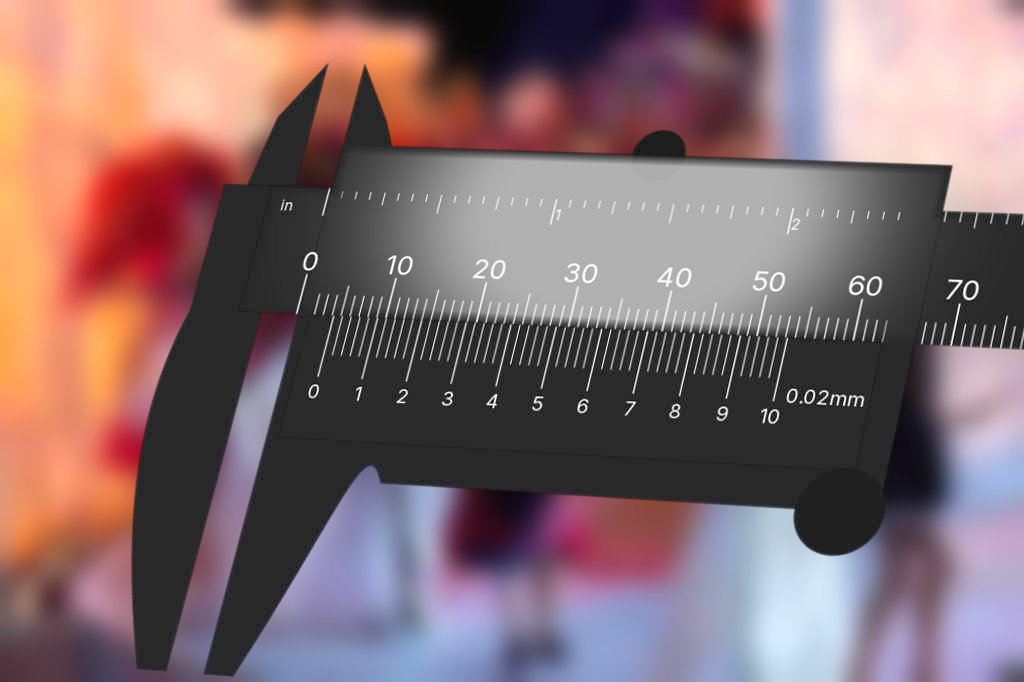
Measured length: 4.2 mm
